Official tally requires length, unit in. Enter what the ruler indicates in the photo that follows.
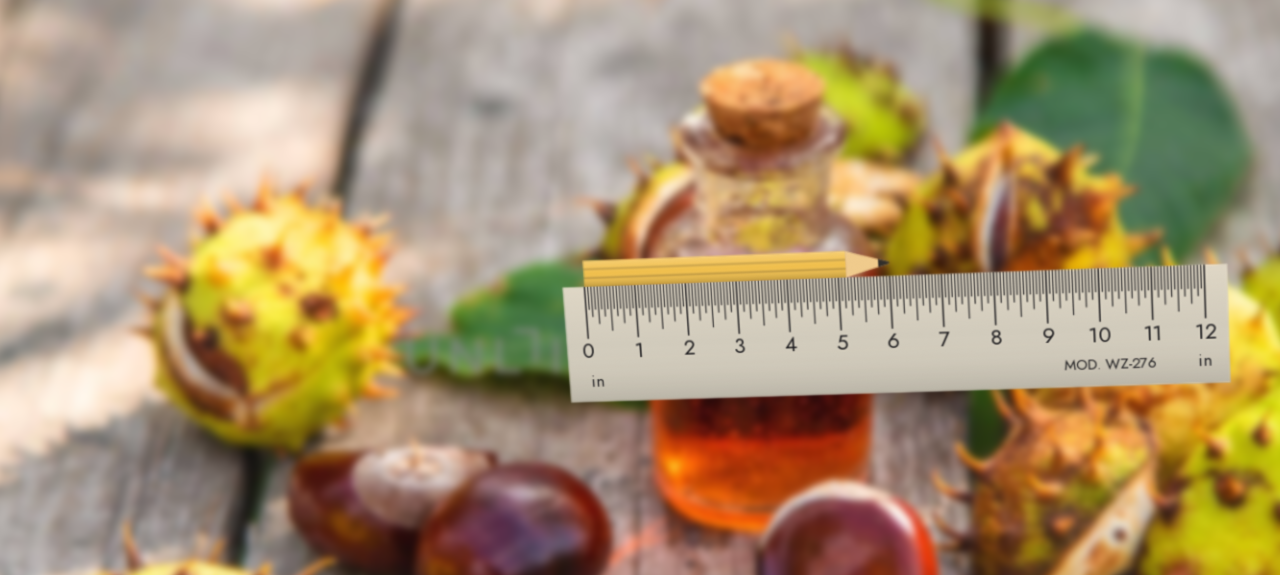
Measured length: 6 in
